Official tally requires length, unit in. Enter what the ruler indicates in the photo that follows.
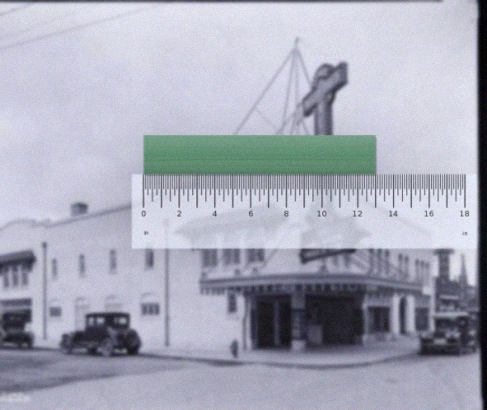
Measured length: 13 in
